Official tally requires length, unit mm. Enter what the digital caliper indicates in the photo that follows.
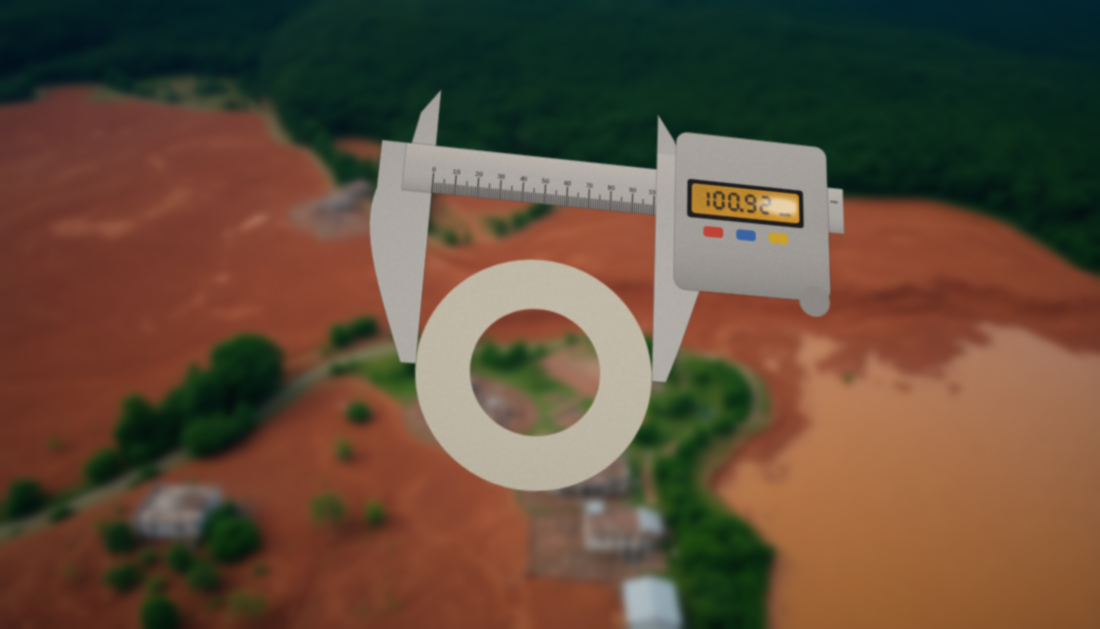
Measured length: 100.92 mm
